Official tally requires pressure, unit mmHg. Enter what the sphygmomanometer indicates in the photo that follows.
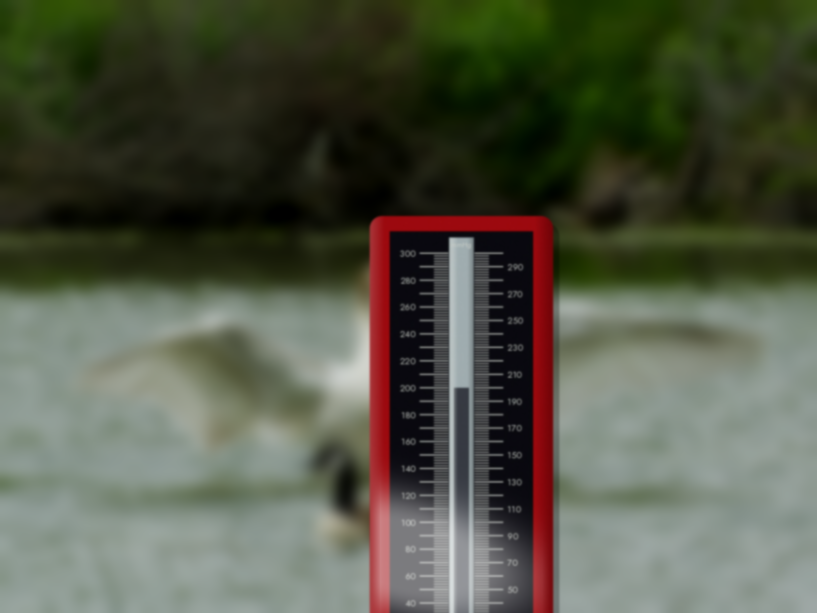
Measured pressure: 200 mmHg
